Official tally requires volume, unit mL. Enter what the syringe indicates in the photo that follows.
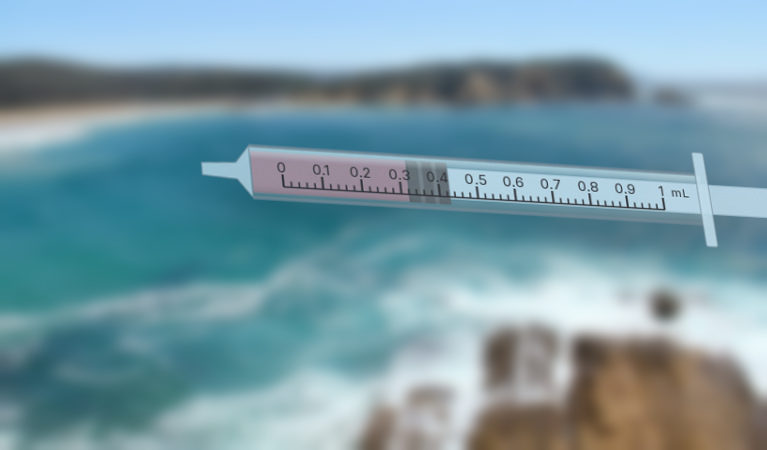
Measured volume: 0.32 mL
